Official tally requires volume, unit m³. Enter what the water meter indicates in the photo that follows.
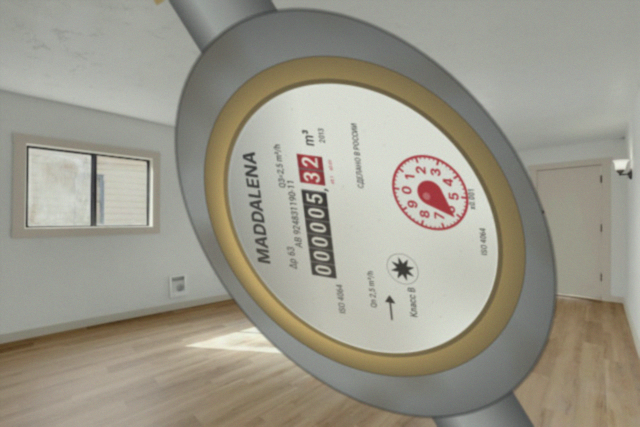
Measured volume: 5.326 m³
